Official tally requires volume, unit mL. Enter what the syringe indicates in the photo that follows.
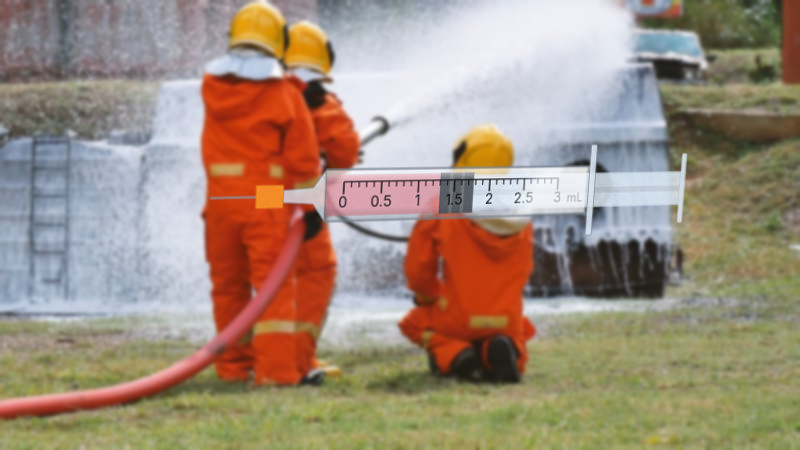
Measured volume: 1.3 mL
